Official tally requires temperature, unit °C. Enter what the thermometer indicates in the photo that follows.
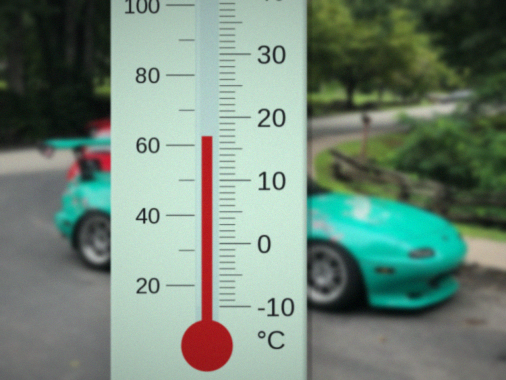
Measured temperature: 17 °C
